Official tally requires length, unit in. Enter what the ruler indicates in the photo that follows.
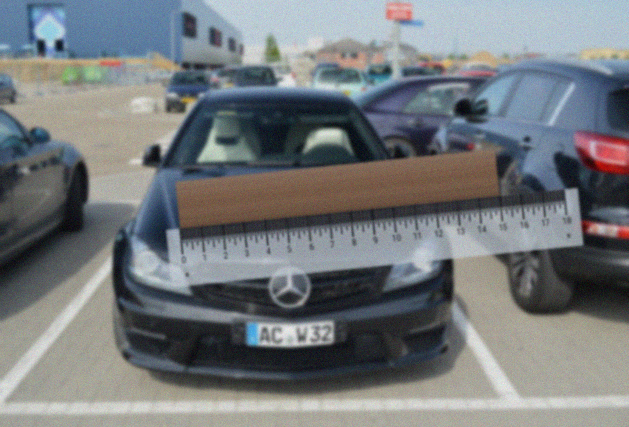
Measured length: 15 in
